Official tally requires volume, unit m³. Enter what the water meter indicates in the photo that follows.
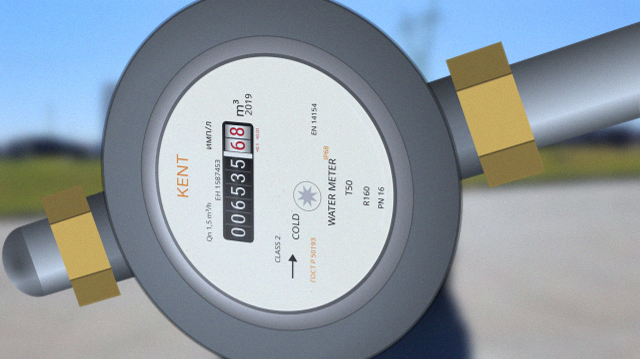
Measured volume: 6535.68 m³
